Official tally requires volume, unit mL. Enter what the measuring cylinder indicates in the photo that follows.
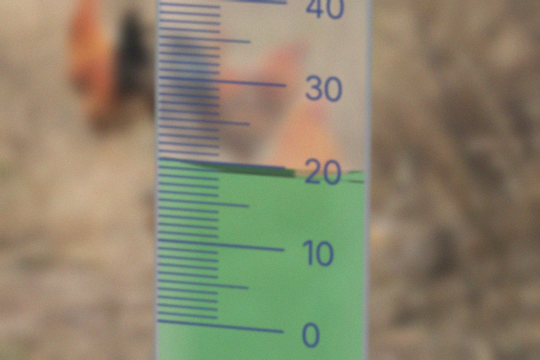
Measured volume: 19 mL
